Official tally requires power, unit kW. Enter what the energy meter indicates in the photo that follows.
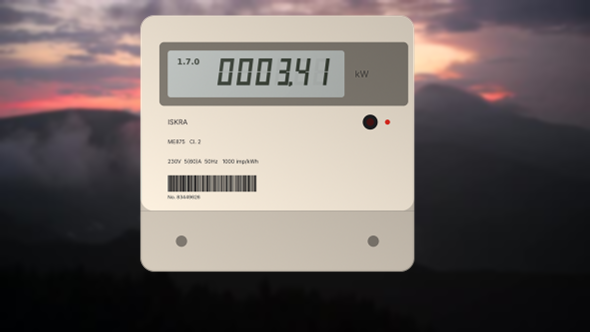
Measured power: 3.41 kW
